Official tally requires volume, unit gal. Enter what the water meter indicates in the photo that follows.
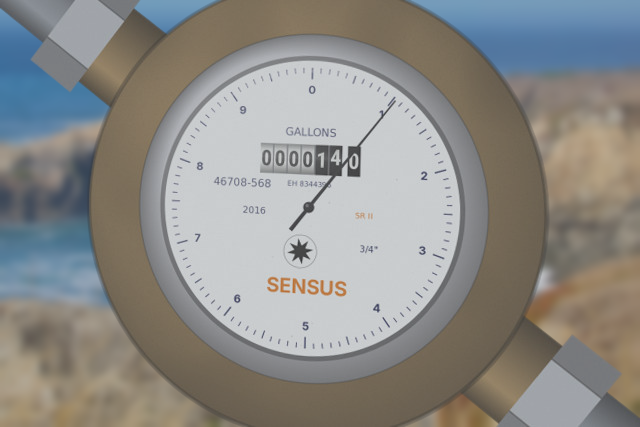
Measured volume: 141.0 gal
